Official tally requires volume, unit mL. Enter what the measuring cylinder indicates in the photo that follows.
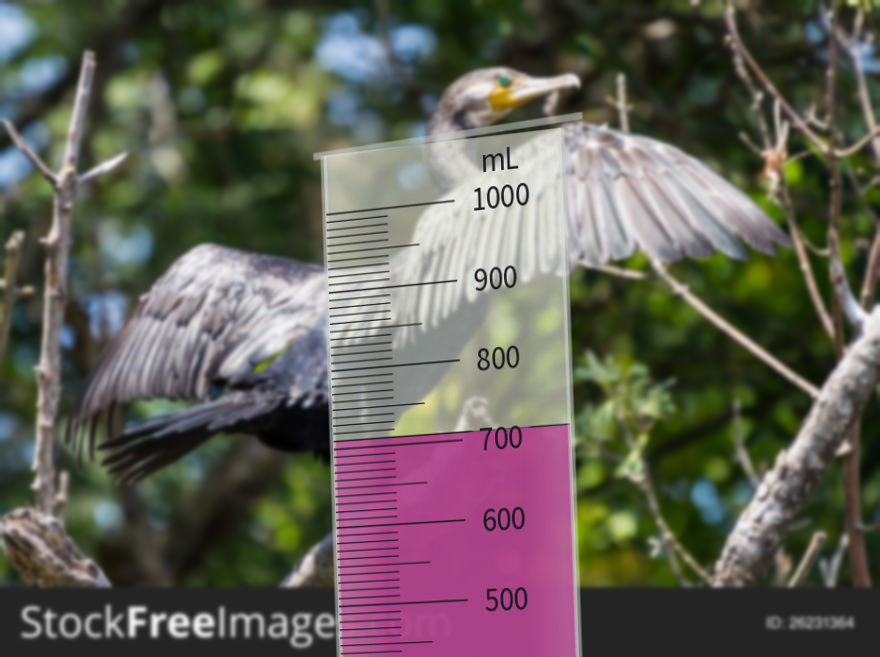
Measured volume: 710 mL
